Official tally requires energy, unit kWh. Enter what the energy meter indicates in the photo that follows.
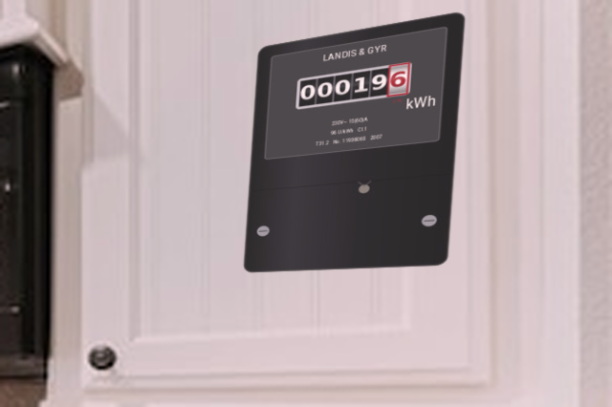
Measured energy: 19.6 kWh
